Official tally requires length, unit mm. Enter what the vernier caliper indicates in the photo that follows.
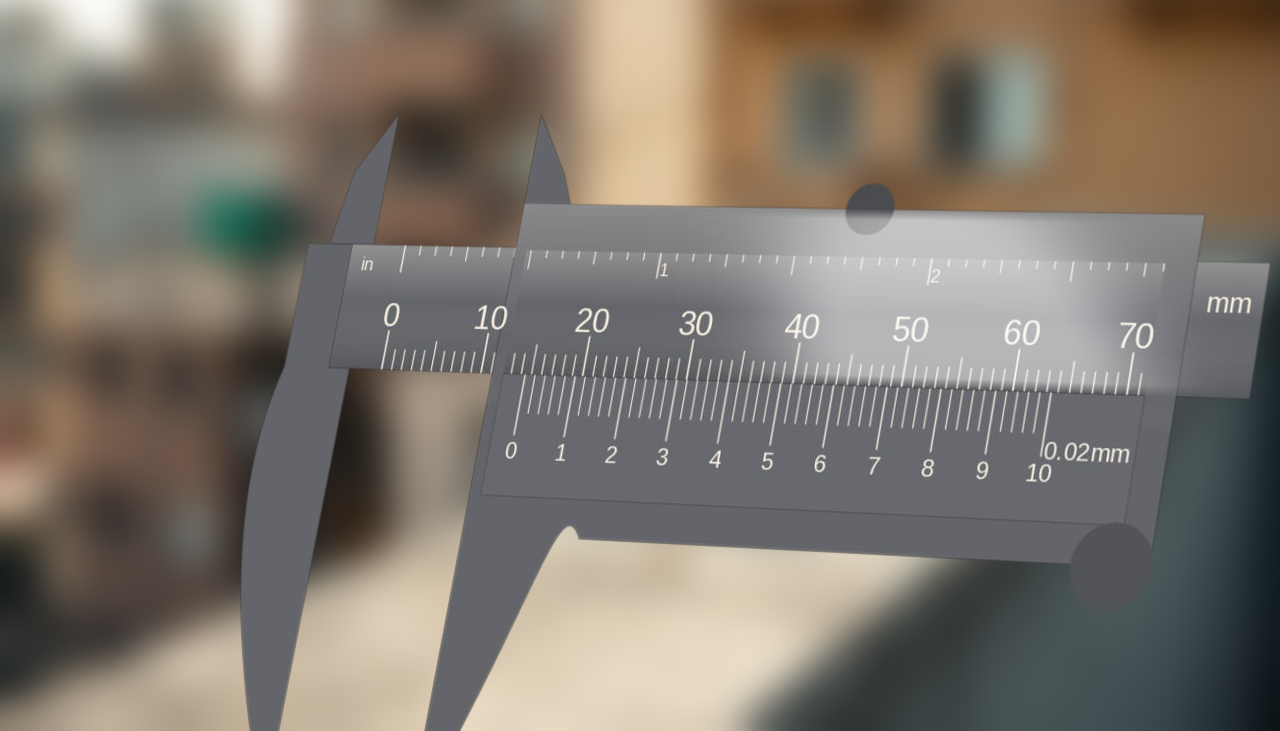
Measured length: 14.4 mm
